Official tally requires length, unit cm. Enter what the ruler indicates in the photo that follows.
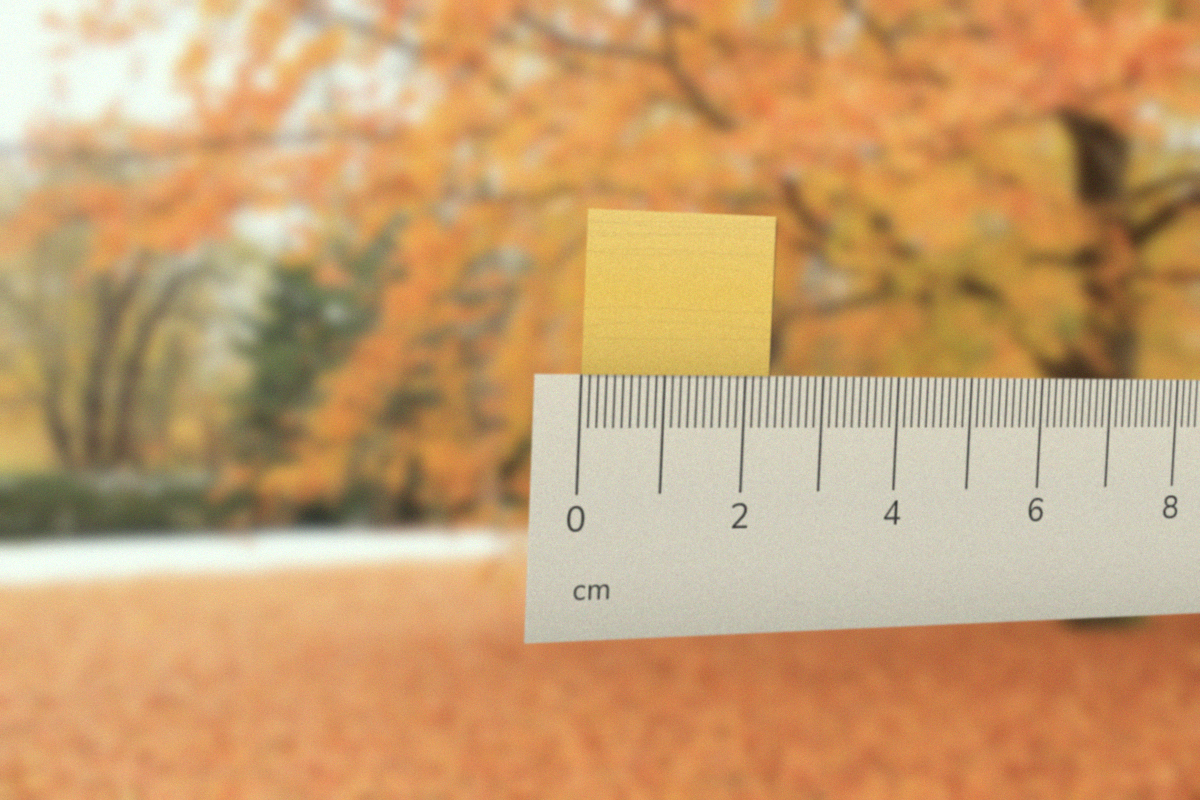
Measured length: 2.3 cm
